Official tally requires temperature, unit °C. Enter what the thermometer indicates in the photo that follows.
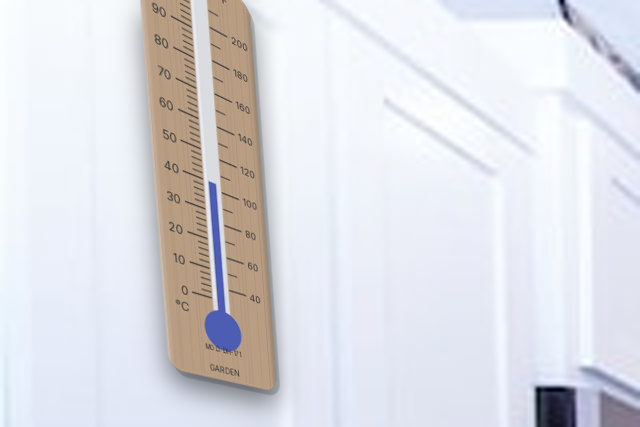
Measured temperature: 40 °C
